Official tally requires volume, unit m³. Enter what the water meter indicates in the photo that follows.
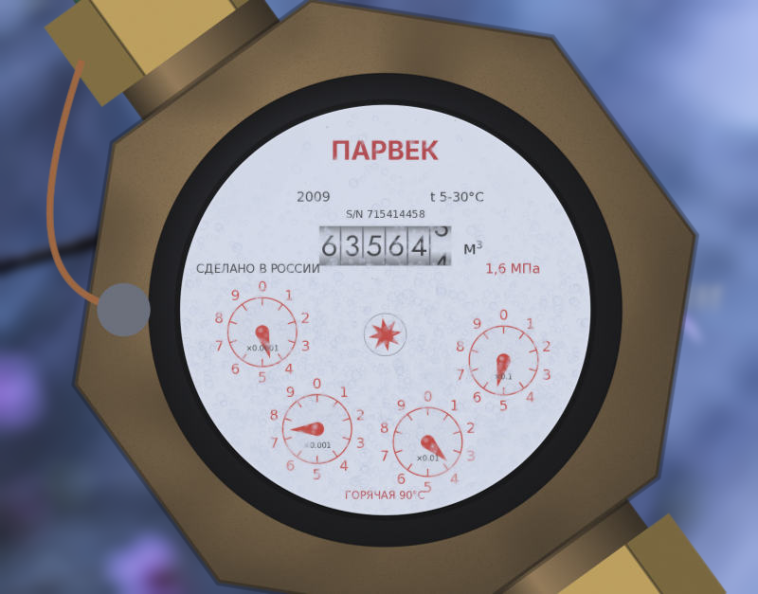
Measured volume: 635643.5374 m³
